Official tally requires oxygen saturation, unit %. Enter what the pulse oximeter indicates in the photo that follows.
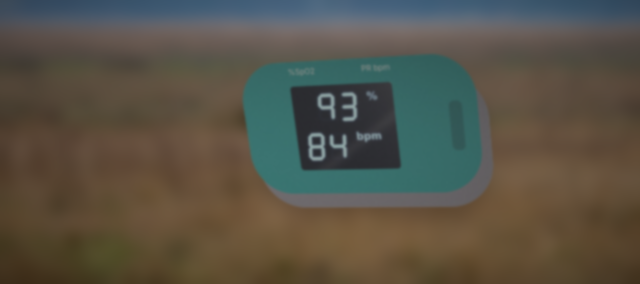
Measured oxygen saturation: 93 %
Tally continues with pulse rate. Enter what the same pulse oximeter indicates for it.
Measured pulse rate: 84 bpm
